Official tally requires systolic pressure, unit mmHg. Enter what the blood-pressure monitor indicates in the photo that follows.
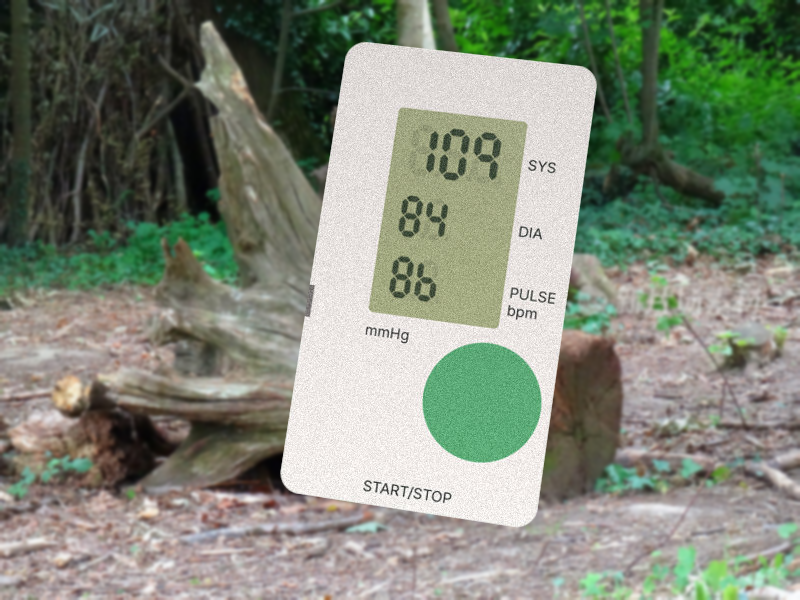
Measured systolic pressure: 109 mmHg
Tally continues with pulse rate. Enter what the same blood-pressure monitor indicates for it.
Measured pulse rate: 86 bpm
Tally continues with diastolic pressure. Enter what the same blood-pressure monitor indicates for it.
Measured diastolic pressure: 84 mmHg
